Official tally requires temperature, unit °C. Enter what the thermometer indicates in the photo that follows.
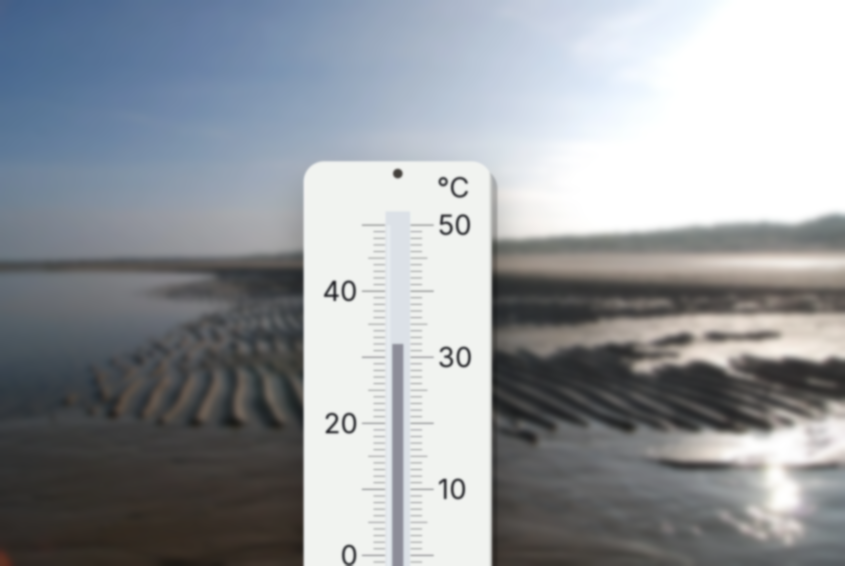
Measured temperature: 32 °C
